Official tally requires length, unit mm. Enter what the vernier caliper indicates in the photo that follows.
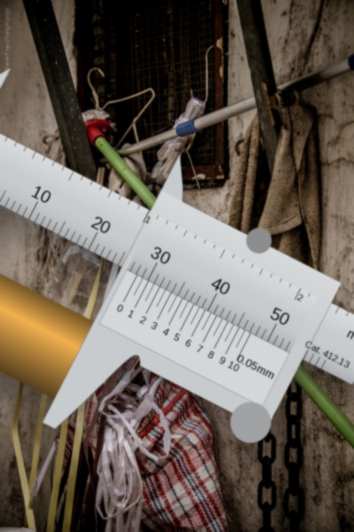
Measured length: 28.2 mm
